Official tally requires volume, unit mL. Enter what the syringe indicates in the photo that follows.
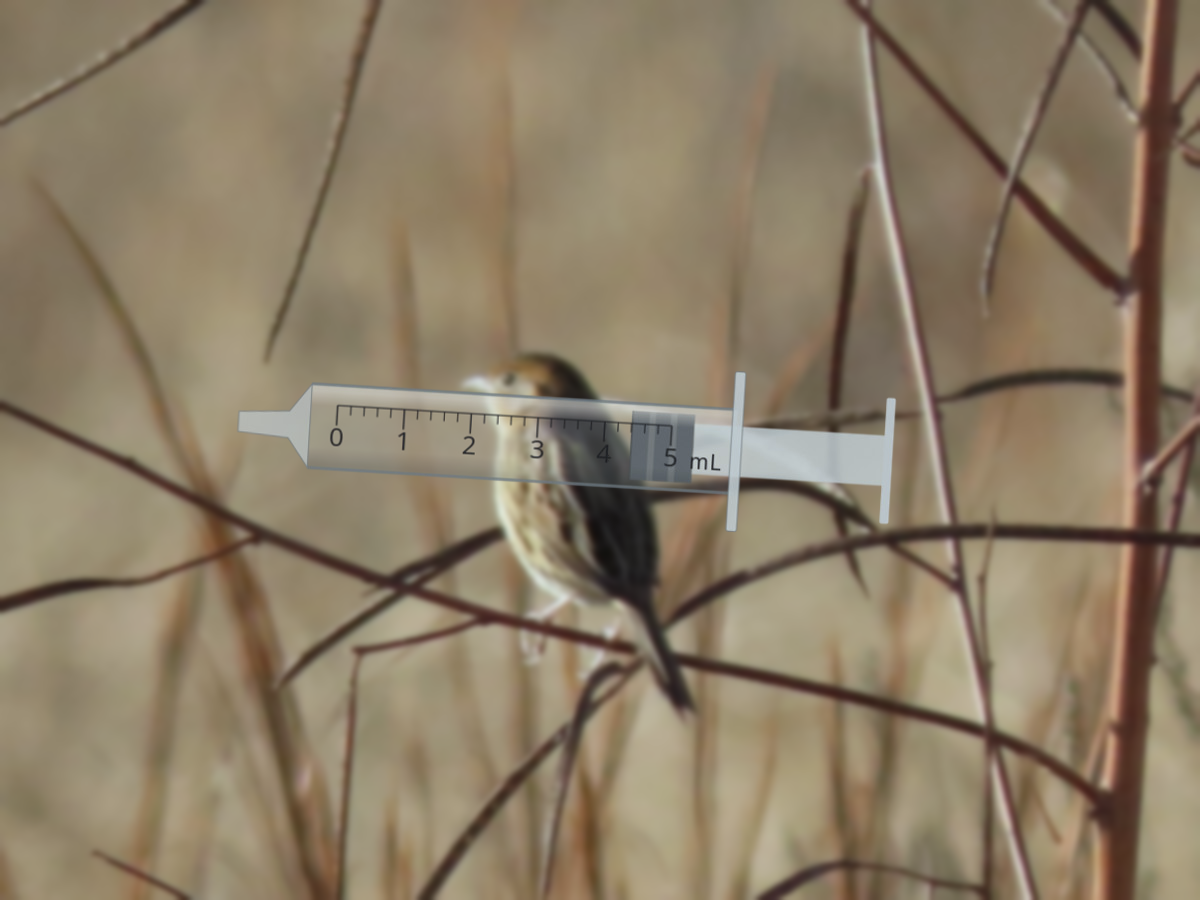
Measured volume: 4.4 mL
